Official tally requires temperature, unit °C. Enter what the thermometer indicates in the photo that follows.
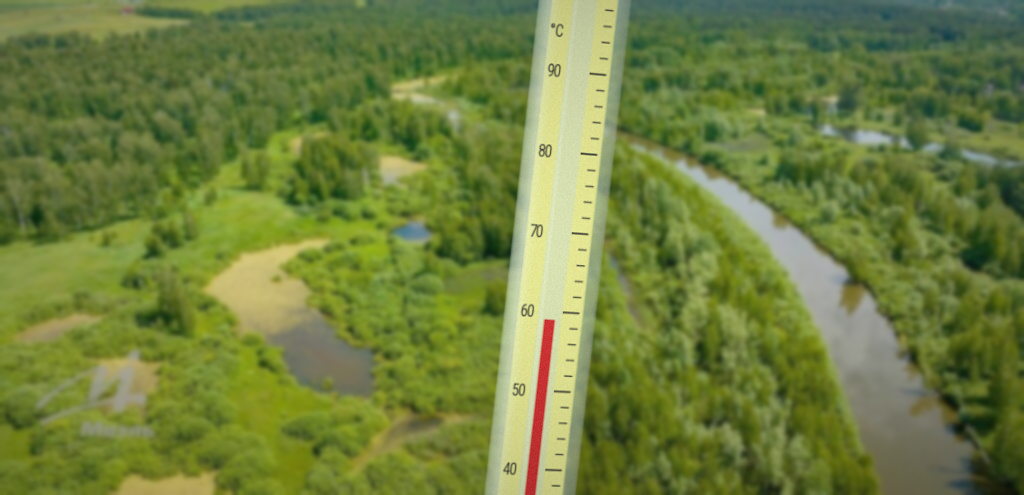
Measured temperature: 59 °C
